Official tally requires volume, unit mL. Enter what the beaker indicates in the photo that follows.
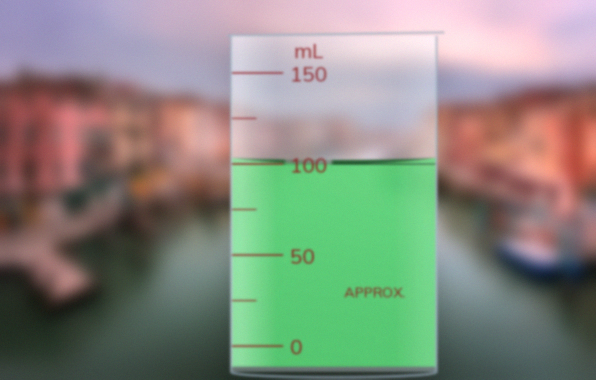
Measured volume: 100 mL
